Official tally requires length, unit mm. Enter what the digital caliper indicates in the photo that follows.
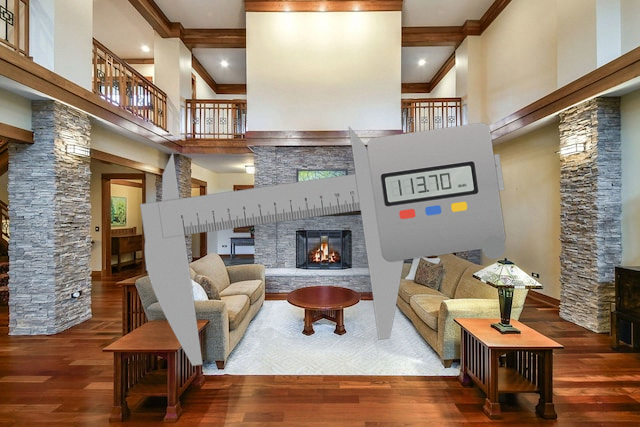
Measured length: 113.70 mm
